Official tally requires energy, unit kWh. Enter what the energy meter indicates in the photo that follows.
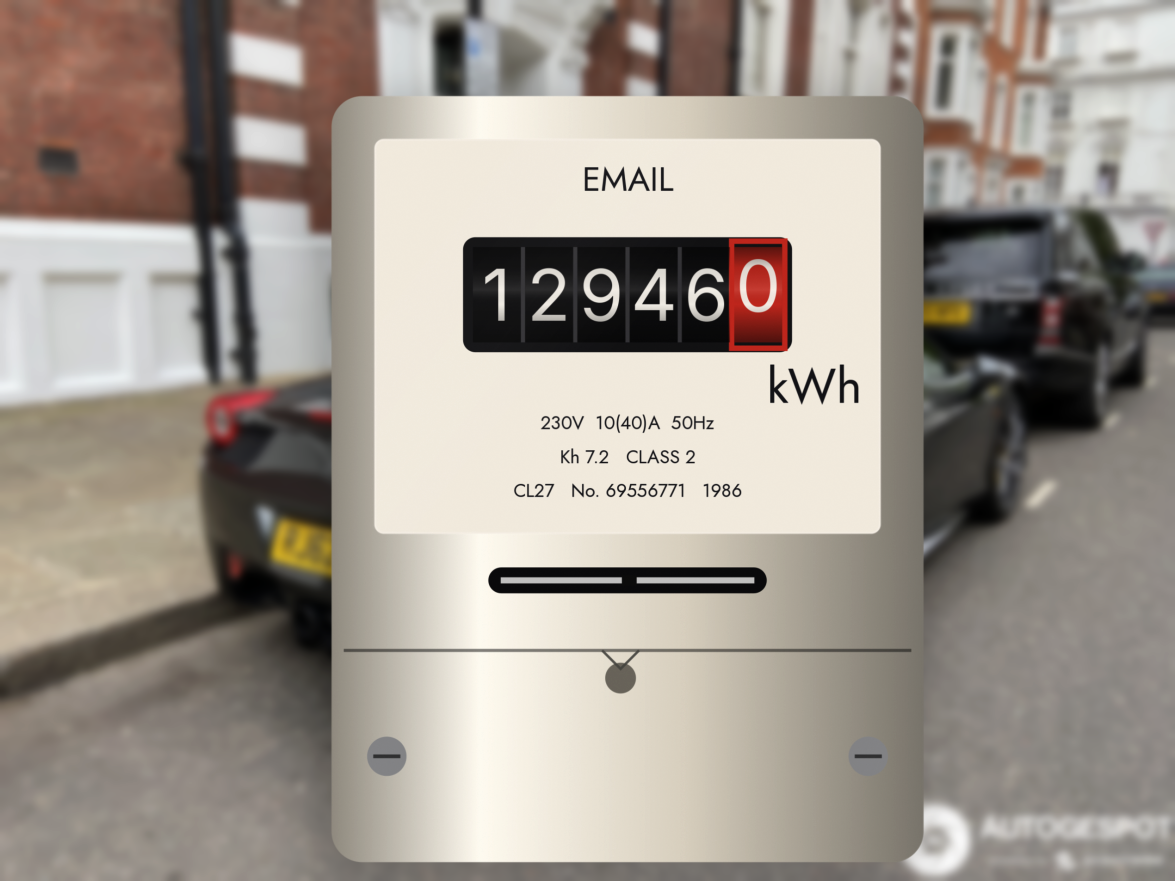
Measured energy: 12946.0 kWh
